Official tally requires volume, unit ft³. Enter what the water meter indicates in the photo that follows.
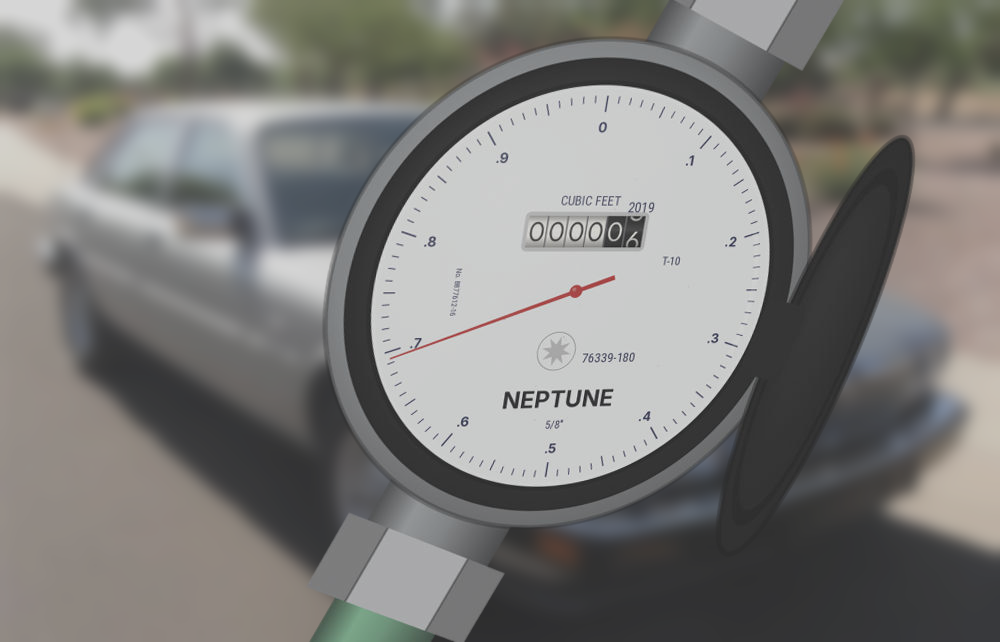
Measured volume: 5.69 ft³
